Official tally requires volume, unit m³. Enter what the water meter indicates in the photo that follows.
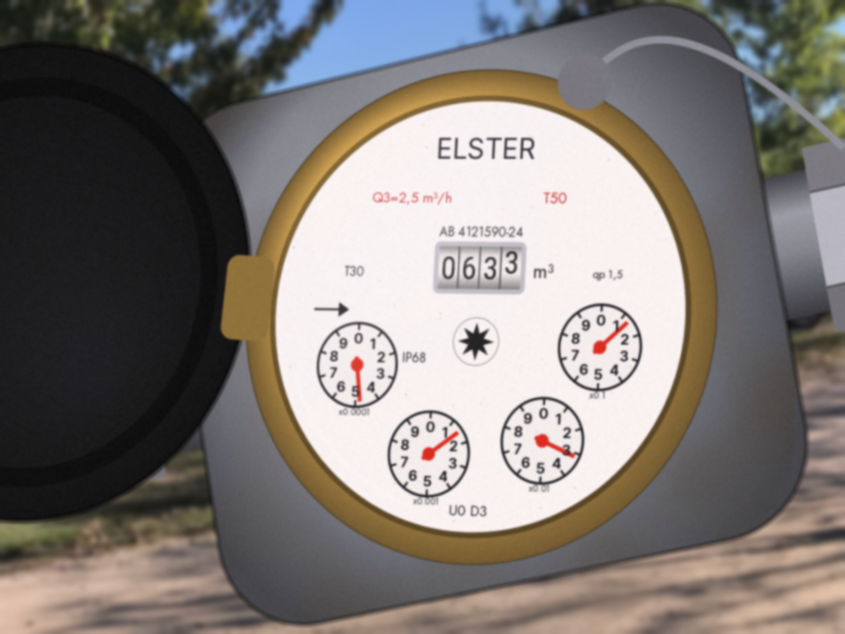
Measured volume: 633.1314 m³
